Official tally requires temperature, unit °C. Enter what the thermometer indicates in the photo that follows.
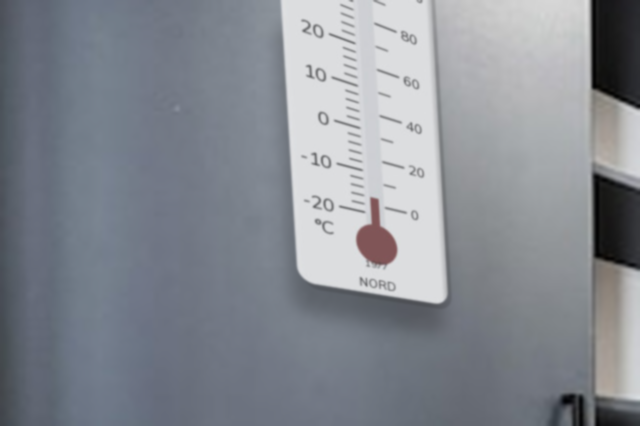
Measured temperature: -16 °C
